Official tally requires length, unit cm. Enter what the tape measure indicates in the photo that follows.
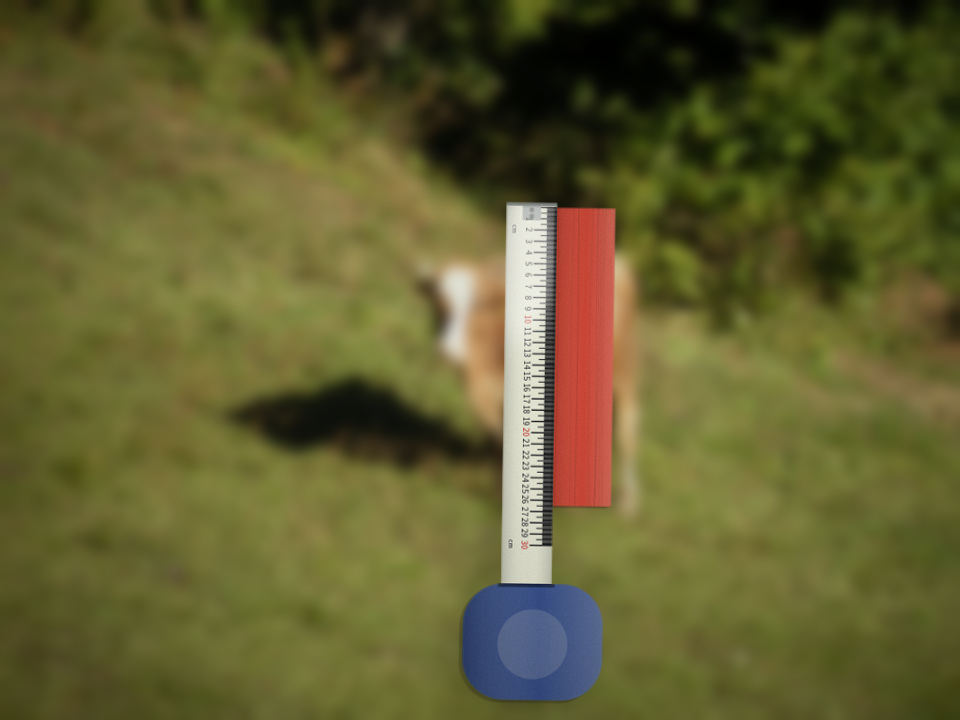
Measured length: 26.5 cm
